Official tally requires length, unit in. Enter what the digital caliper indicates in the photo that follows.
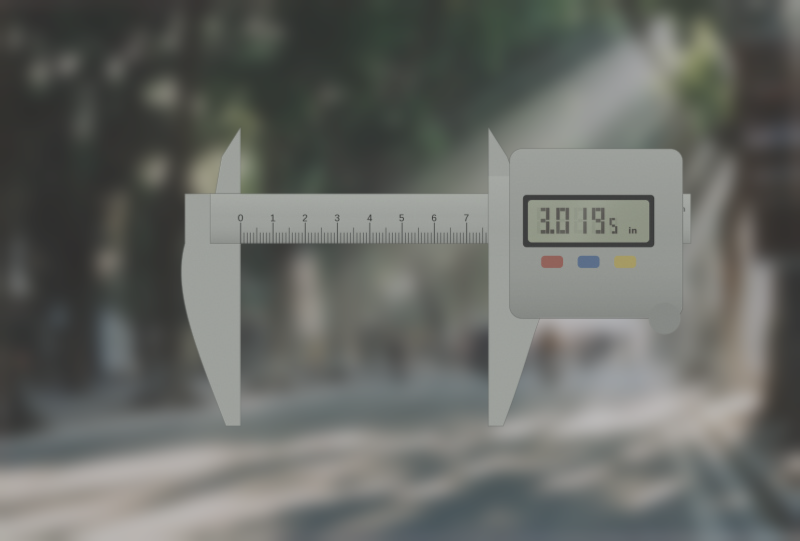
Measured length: 3.0195 in
